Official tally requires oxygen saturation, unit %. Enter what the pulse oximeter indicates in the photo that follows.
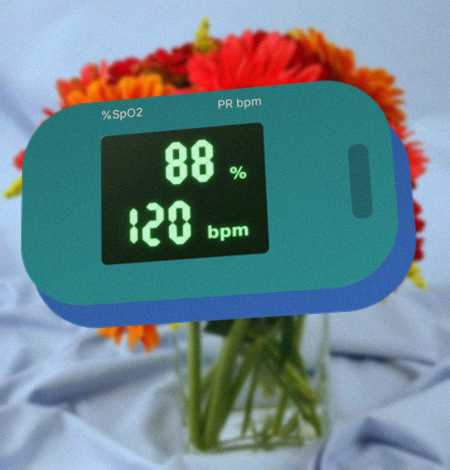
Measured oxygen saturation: 88 %
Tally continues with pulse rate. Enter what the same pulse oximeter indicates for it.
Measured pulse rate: 120 bpm
